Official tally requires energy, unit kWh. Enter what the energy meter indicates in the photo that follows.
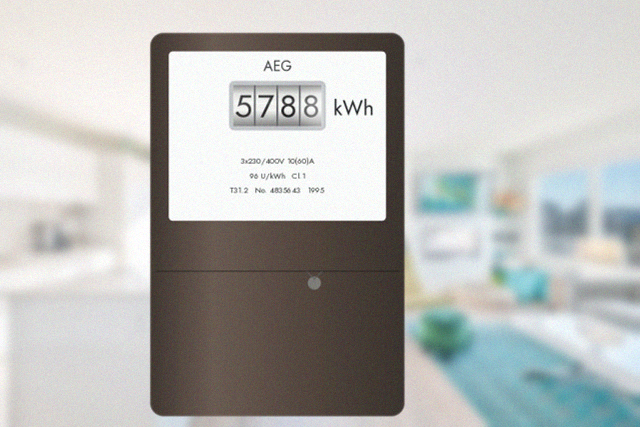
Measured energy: 5788 kWh
